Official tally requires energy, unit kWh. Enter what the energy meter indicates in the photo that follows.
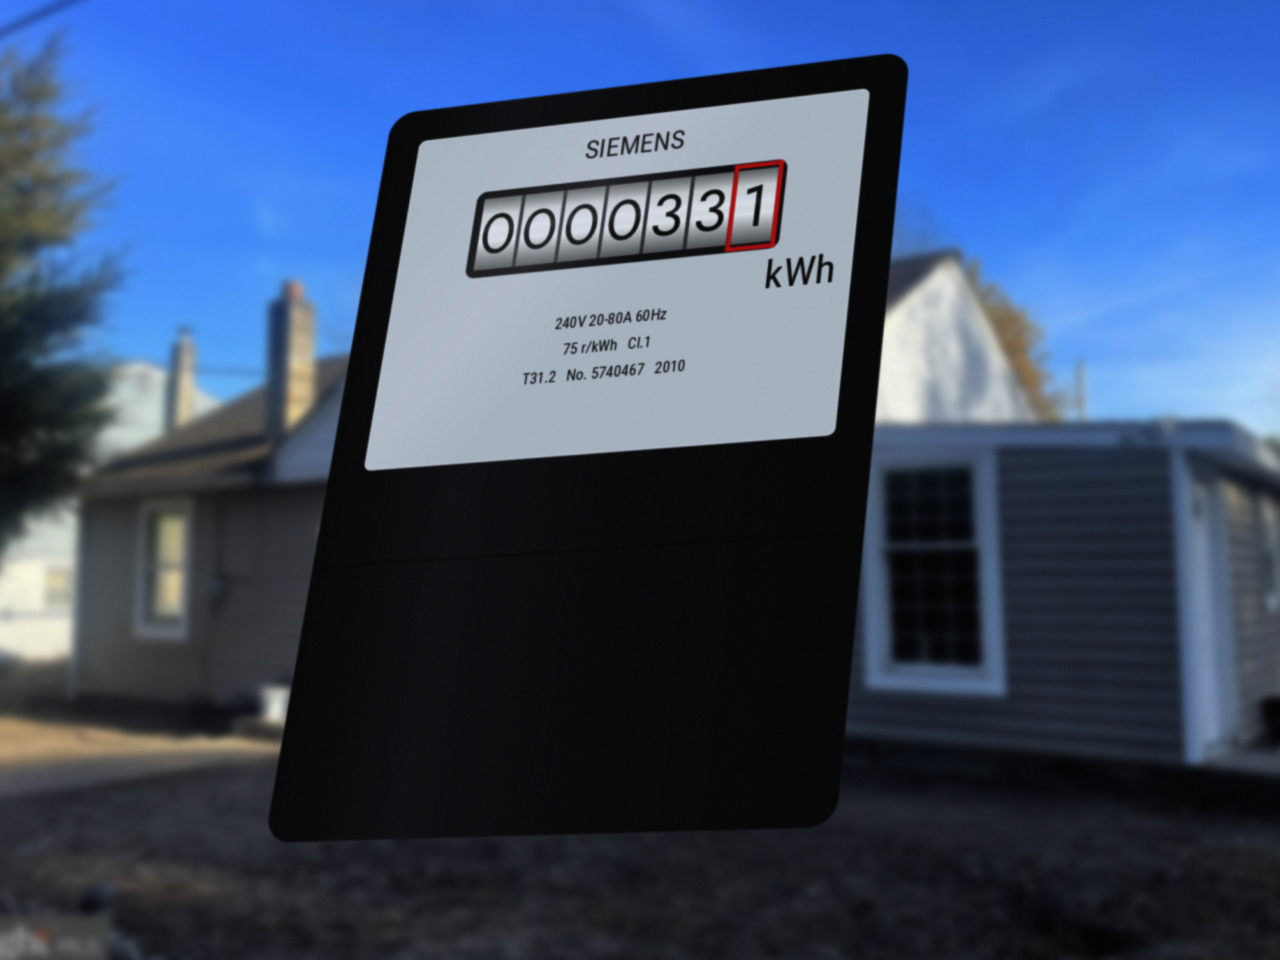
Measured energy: 33.1 kWh
